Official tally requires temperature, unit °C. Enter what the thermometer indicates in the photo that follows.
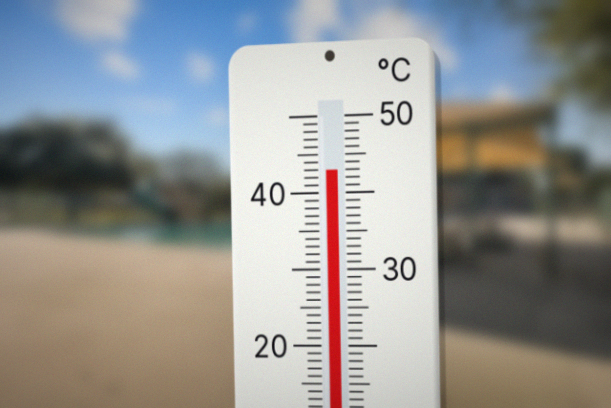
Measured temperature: 43 °C
